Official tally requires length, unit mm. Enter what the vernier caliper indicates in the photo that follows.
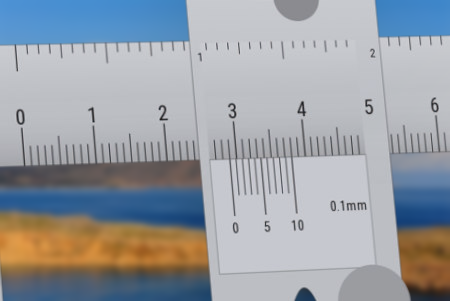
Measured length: 29.0 mm
